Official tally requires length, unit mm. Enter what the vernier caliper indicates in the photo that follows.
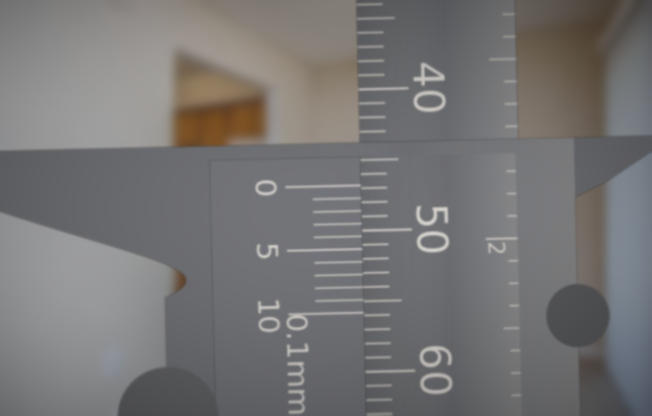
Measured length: 46.8 mm
